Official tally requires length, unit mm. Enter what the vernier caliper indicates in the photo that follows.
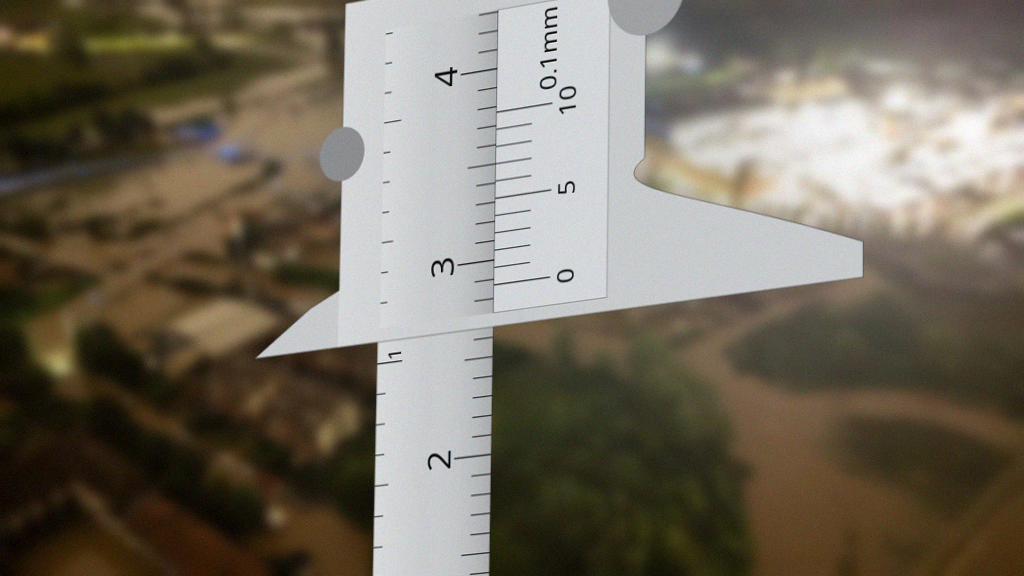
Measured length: 28.7 mm
